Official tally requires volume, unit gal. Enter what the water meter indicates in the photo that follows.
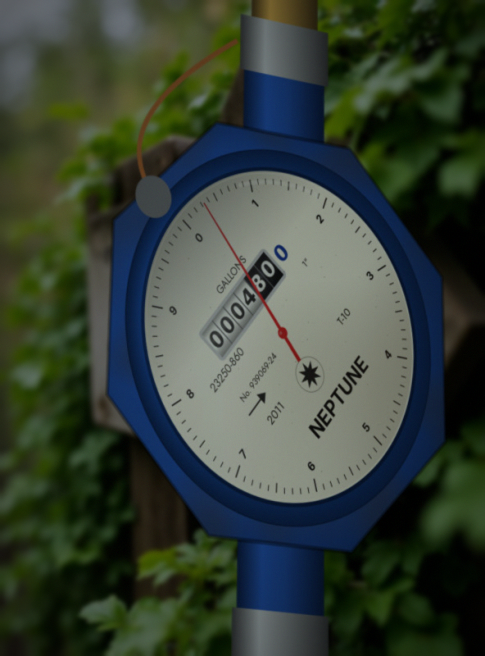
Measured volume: 4800.3 gal
